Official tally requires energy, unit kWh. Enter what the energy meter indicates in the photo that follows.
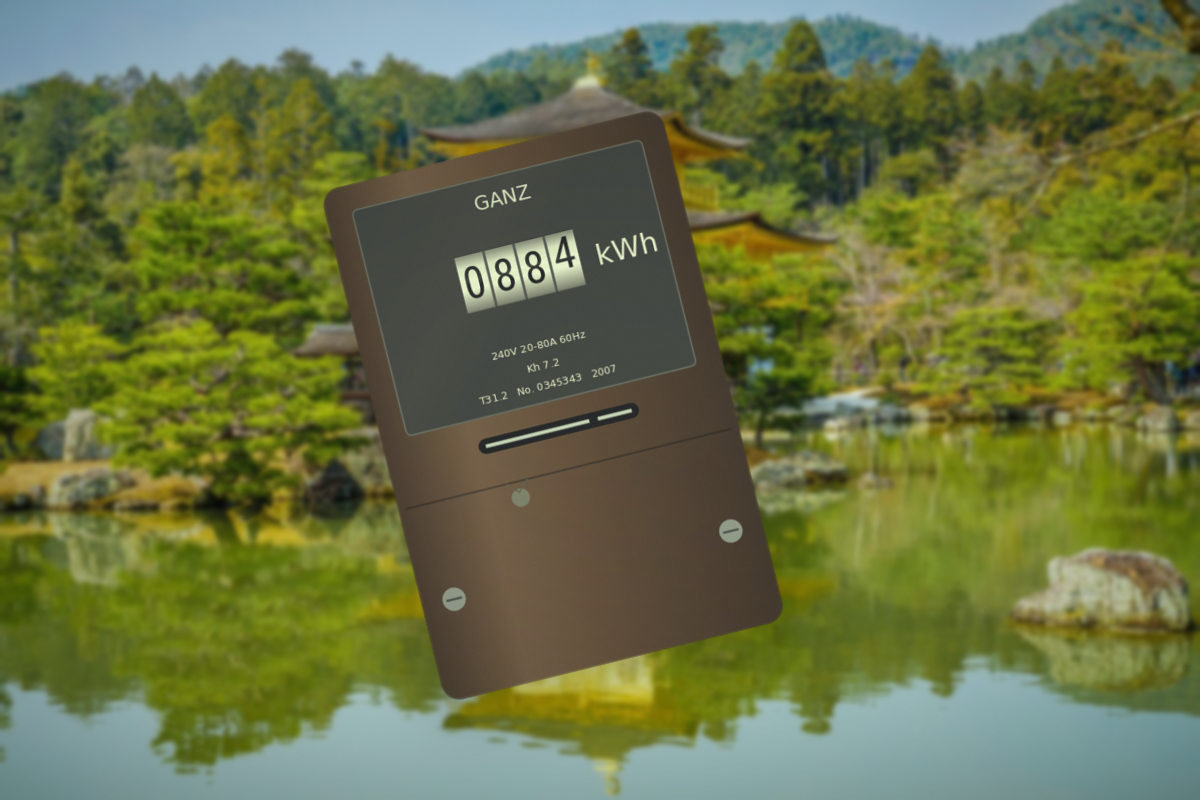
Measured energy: 884 kWh
